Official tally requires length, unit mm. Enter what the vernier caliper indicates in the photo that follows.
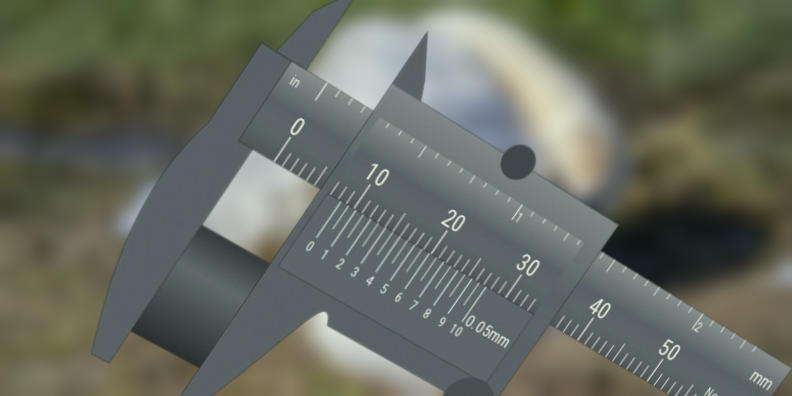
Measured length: 8.4 mm
